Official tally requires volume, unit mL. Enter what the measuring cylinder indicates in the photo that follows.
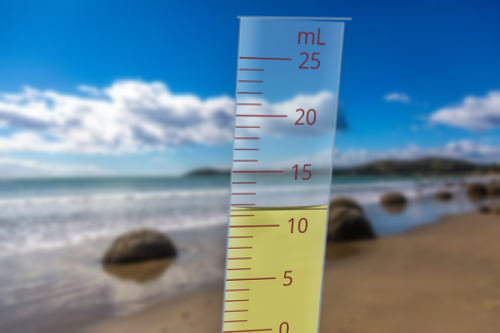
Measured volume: 11.5 mL
